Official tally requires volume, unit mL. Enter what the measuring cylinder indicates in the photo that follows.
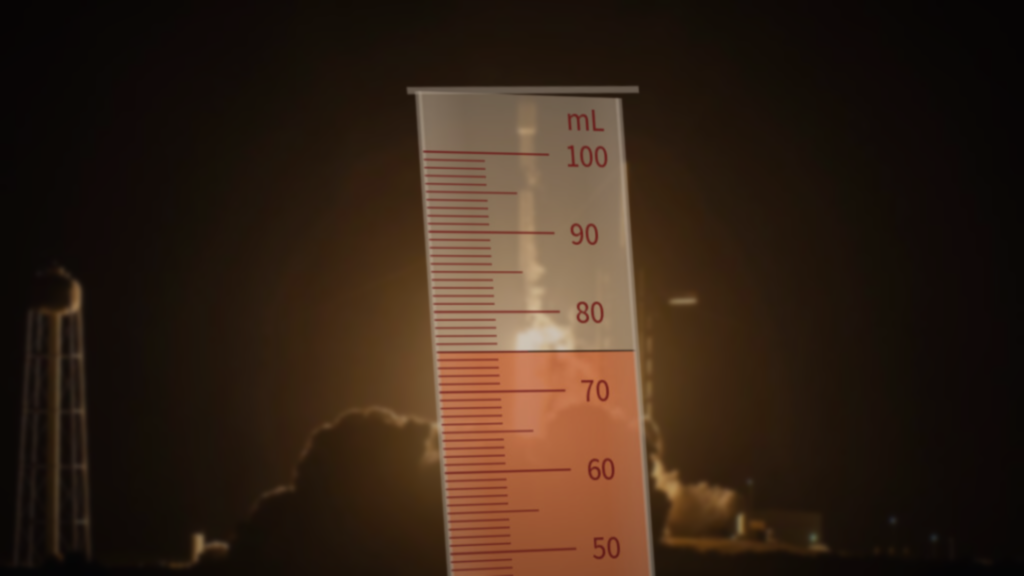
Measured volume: 75 mL
